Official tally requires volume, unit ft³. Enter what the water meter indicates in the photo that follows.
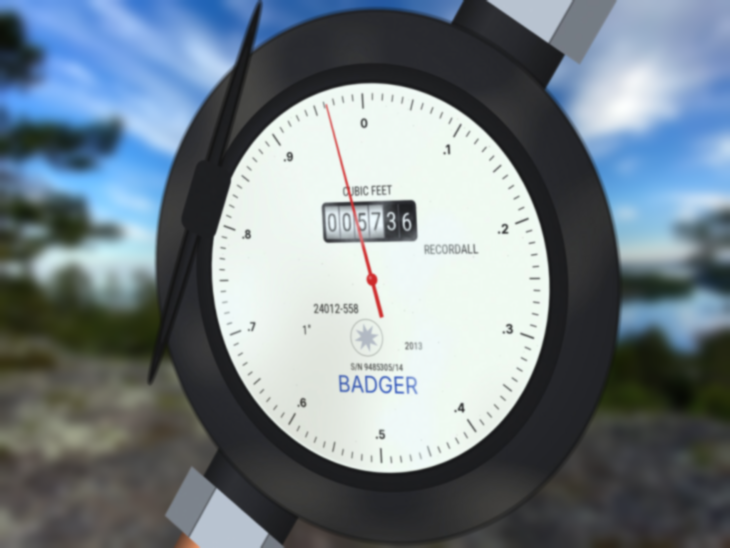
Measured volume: 5735.96 ft³
